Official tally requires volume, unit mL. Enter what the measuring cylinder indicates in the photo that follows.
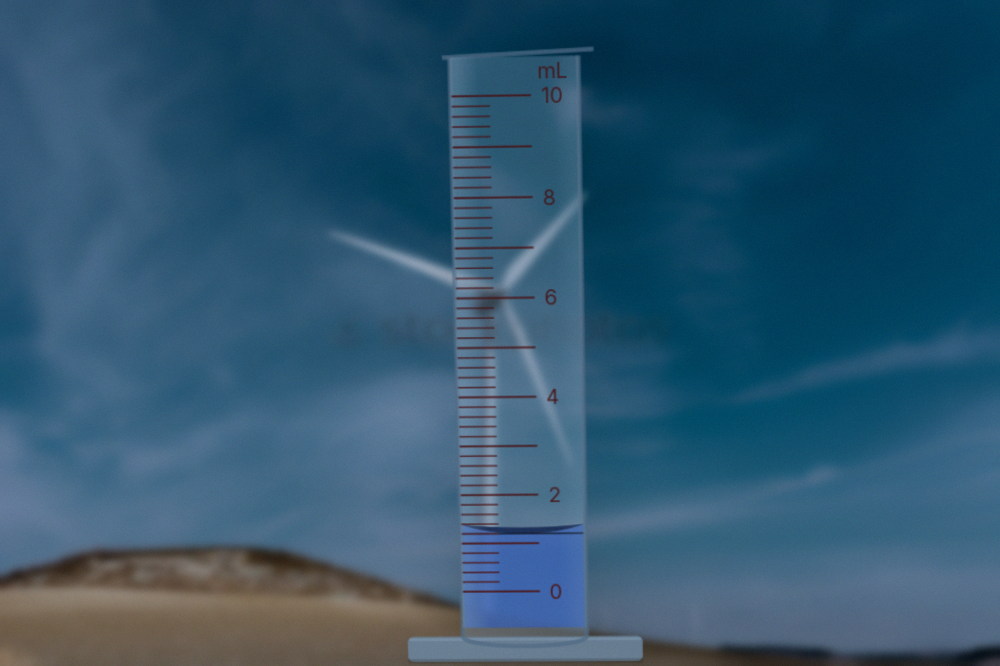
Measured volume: 1.2 mL
